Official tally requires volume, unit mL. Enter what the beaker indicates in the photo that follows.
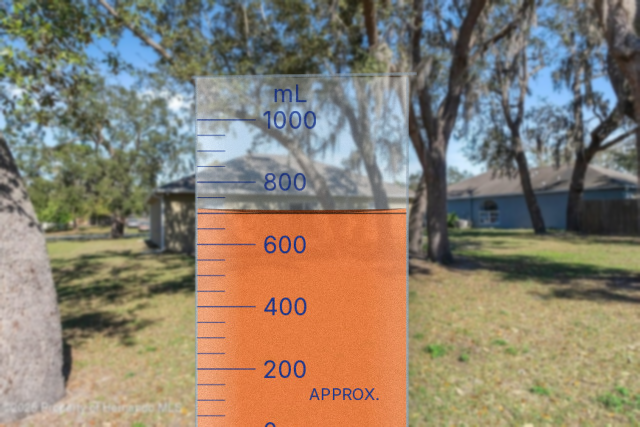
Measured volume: 700 mL
